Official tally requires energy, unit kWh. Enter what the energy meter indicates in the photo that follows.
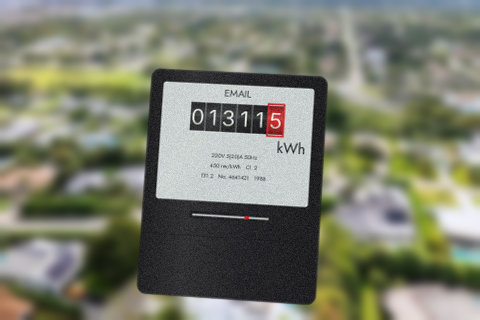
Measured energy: 1311.5 kWh
